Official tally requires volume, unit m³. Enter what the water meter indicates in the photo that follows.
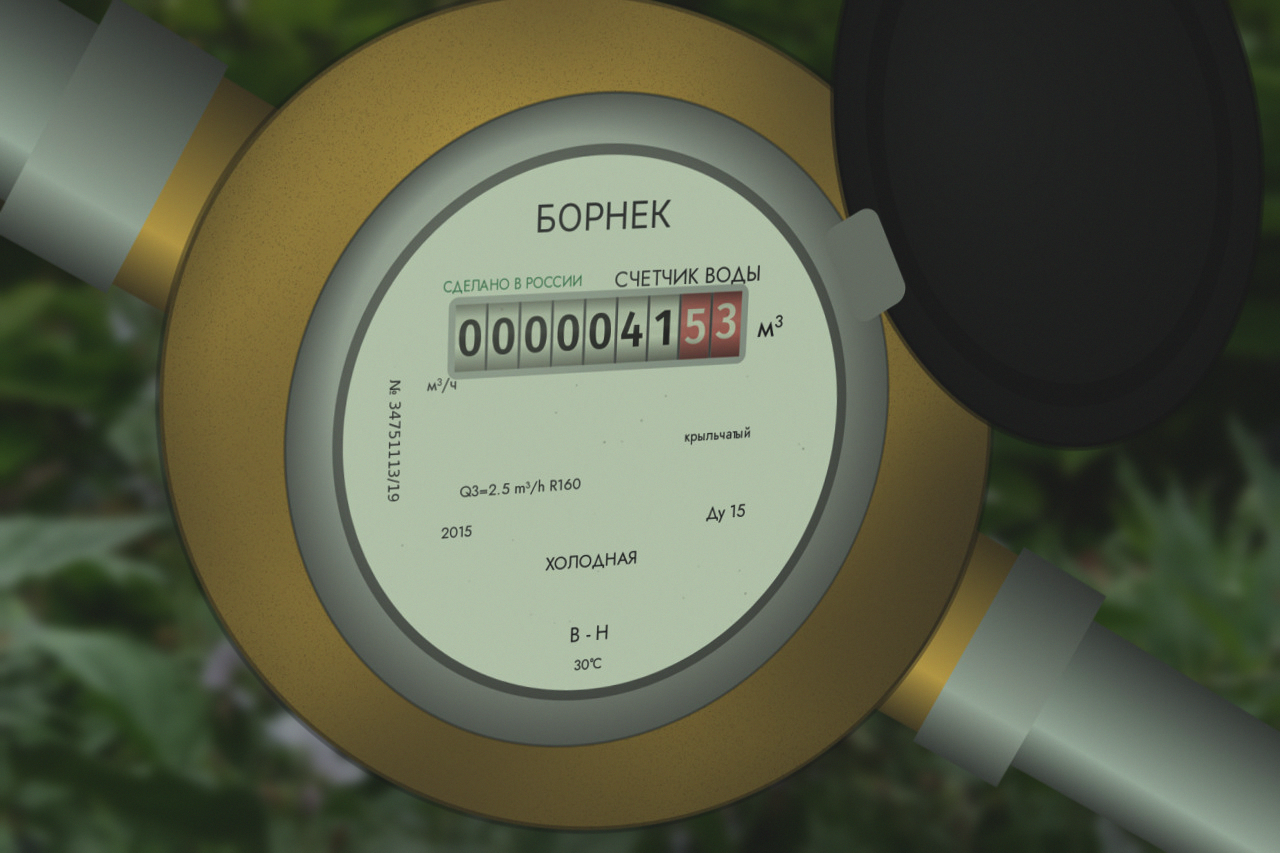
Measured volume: 41.53 m³
